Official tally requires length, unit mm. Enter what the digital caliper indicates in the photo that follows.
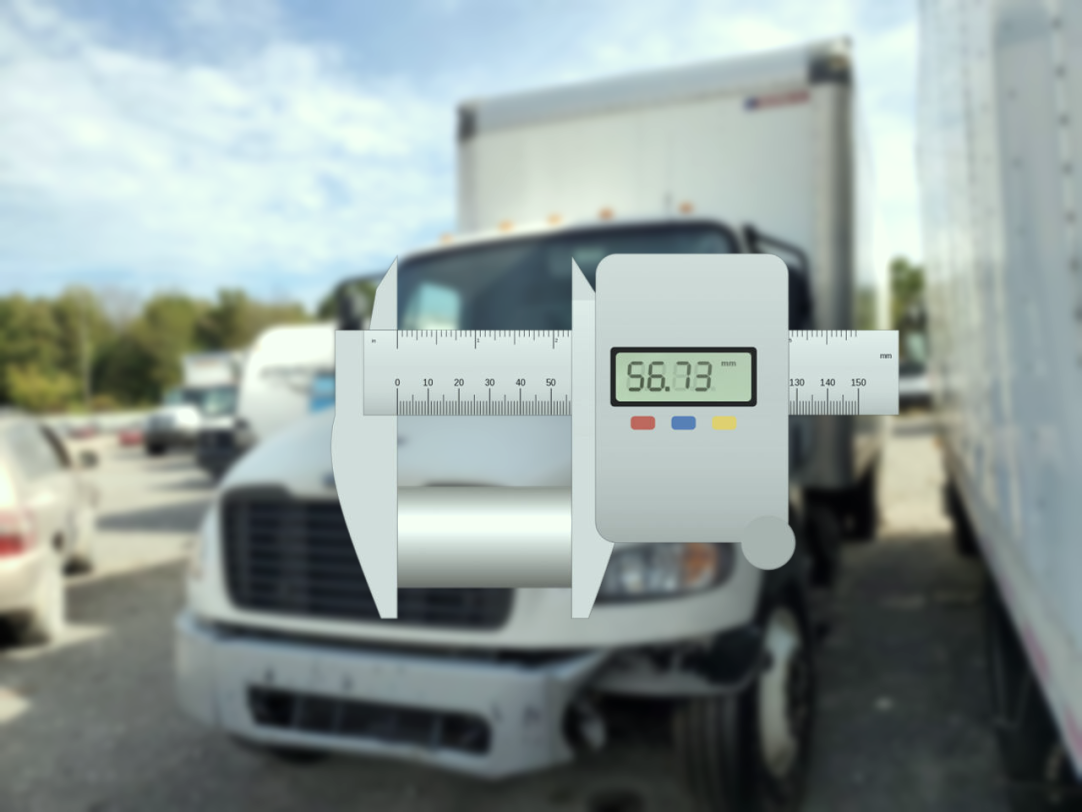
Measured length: 56.73 mm
